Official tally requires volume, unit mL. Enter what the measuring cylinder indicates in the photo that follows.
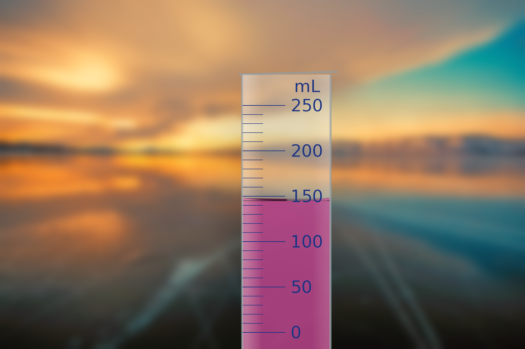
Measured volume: 145 mL
